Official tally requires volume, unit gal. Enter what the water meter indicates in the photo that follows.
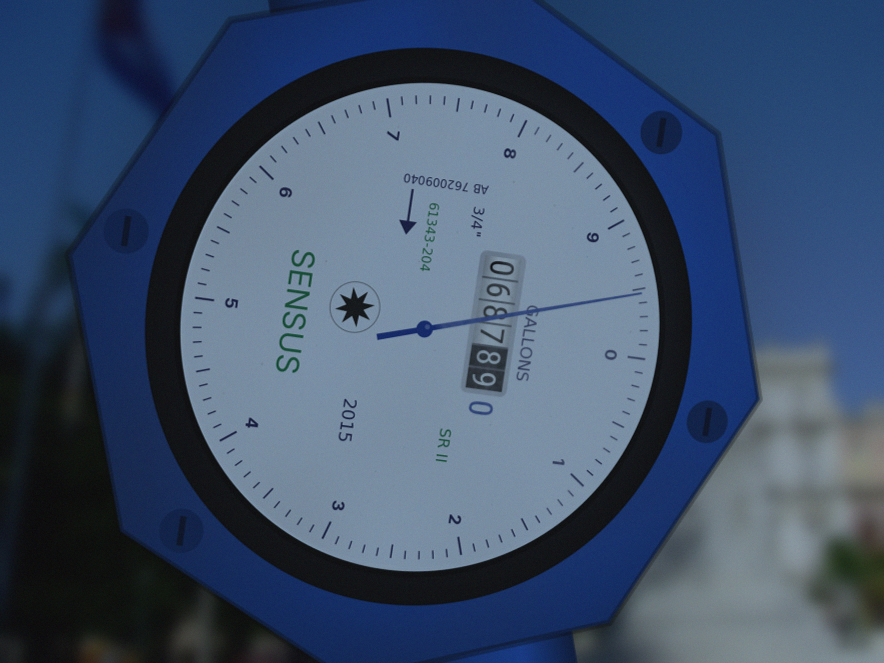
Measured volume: 687889.5 gal
